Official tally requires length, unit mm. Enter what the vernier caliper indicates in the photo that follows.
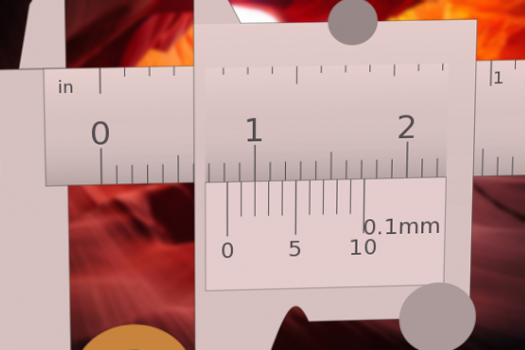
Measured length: 8.2 mm
